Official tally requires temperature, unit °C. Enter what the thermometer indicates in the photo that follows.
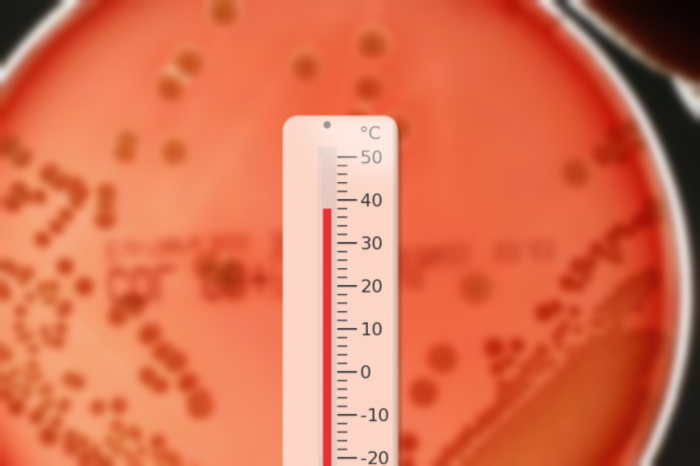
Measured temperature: 38 °C
